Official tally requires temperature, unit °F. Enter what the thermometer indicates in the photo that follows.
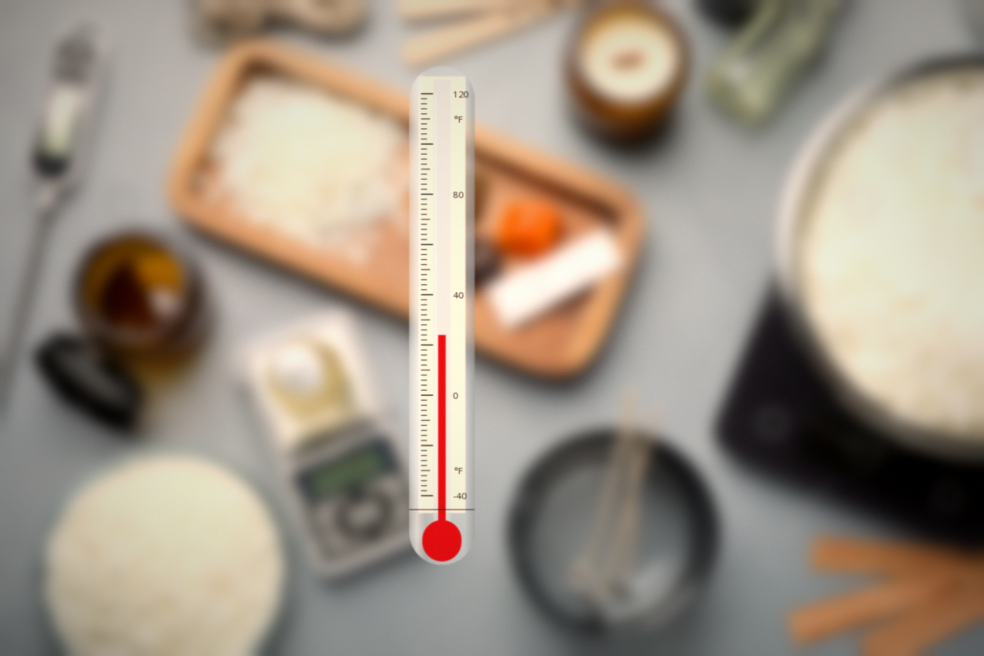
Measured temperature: 24 °F
